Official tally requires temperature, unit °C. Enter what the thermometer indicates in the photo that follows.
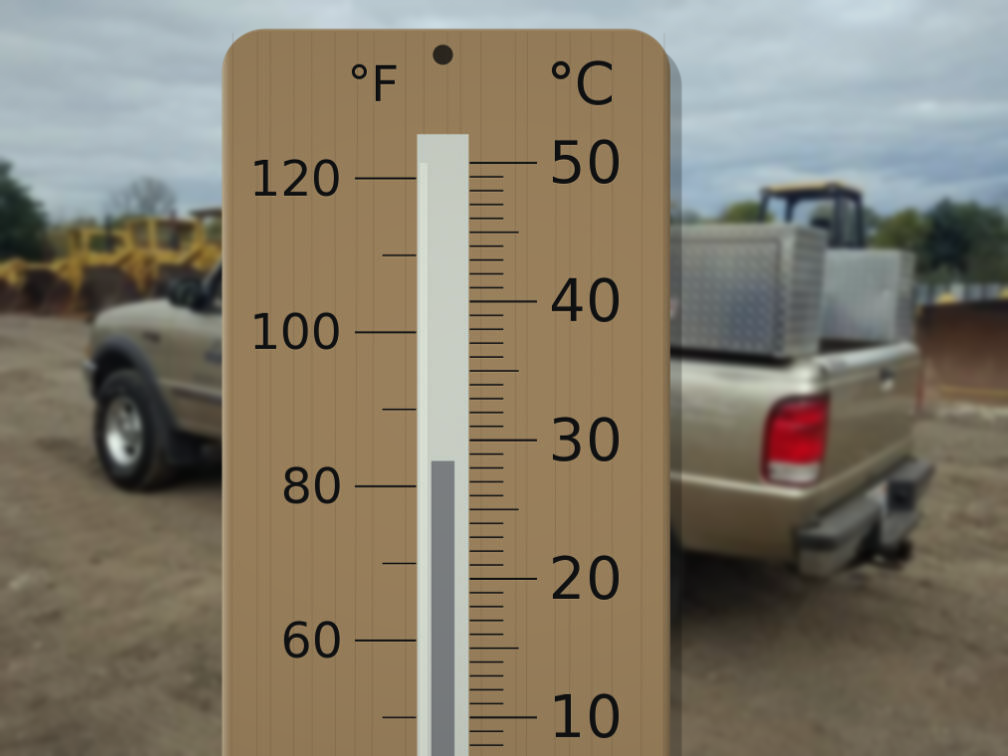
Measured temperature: 28.5 °C
